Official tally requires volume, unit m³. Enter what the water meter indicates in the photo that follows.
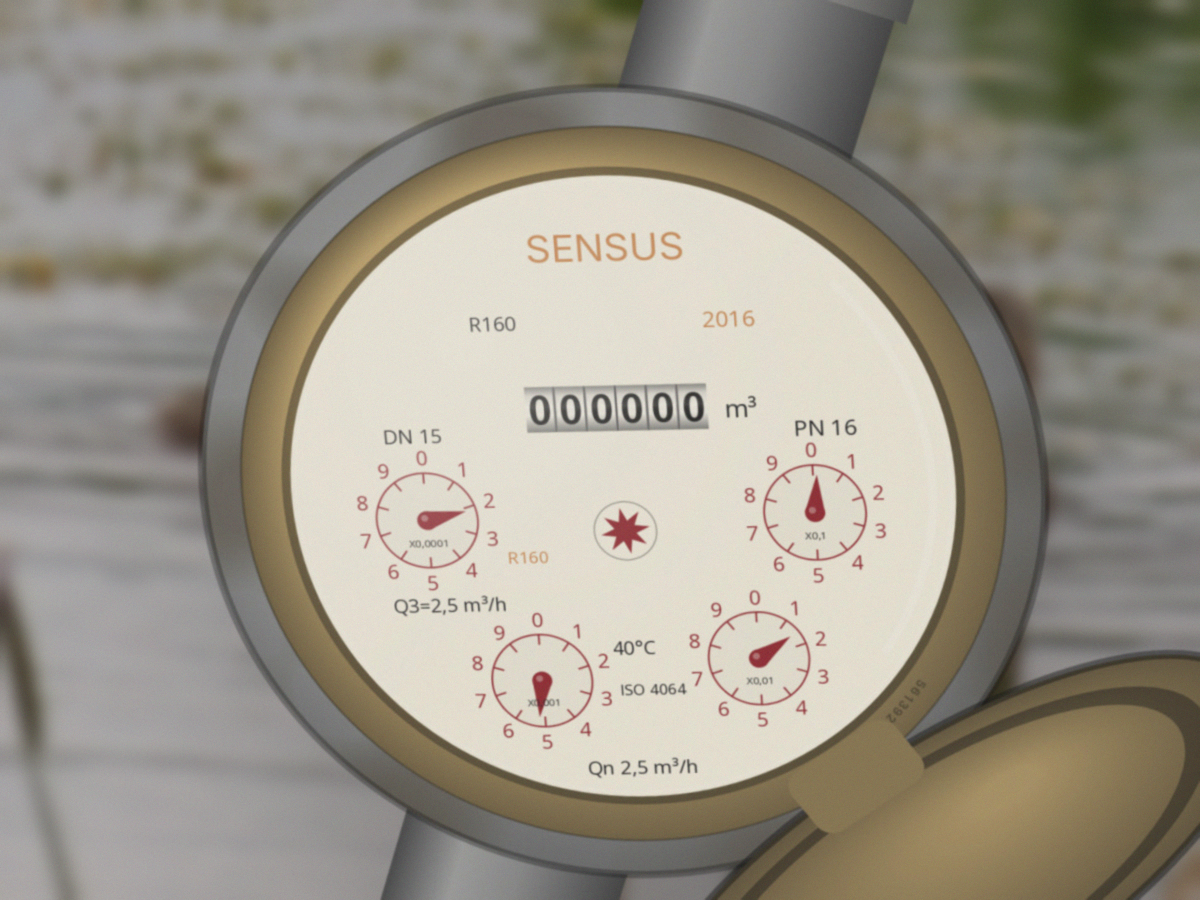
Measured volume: 0.0152 m³
